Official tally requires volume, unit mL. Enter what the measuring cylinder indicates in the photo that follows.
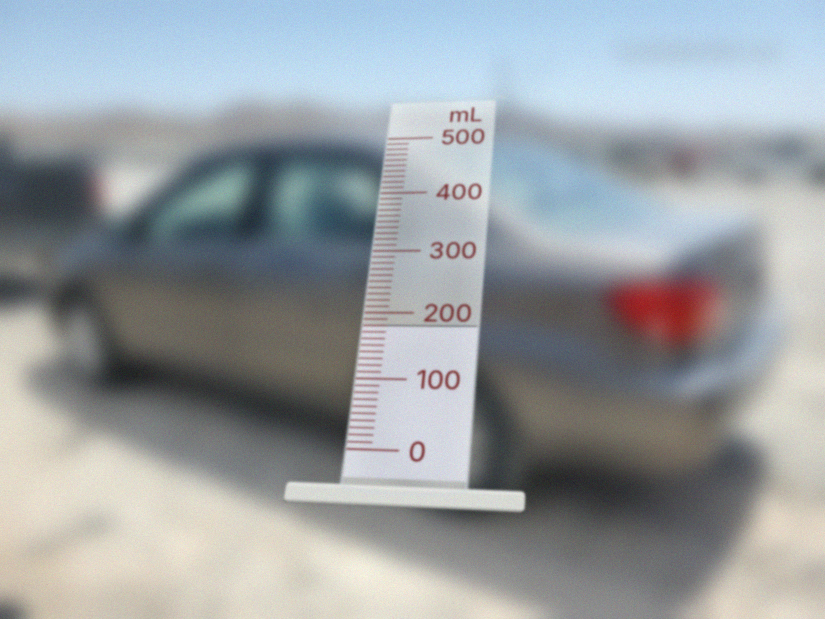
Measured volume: 180 mL
